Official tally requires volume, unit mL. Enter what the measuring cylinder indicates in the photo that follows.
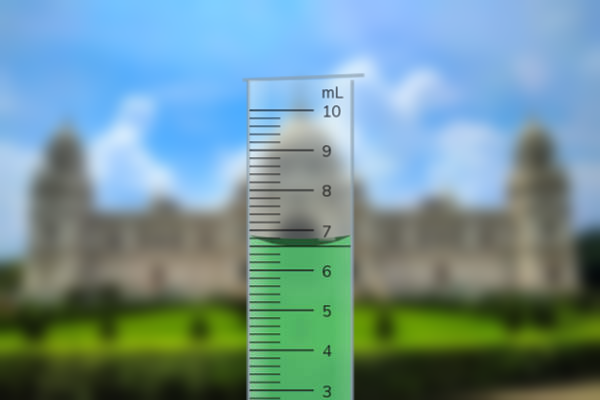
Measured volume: 6.6 mL
